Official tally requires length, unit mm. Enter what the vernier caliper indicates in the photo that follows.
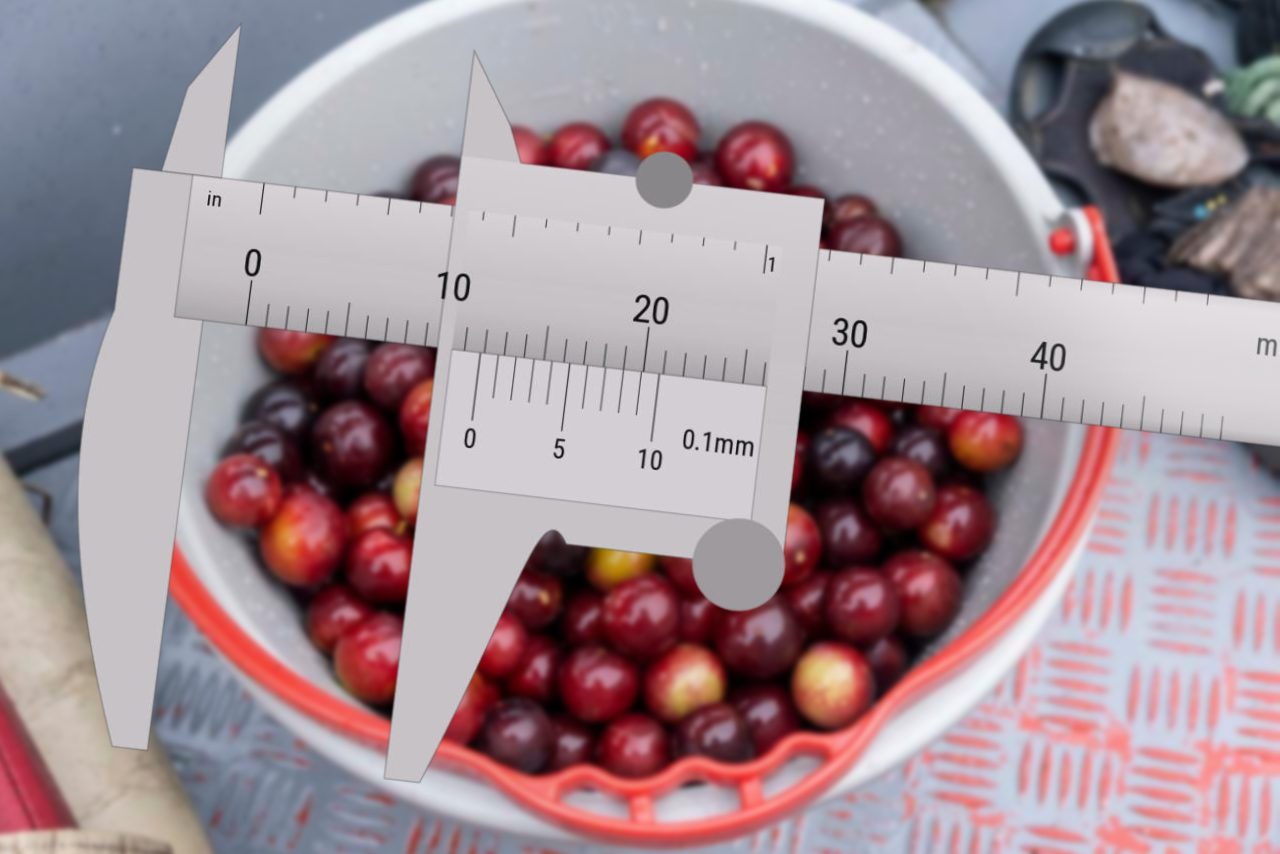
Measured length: 11.8 mm
